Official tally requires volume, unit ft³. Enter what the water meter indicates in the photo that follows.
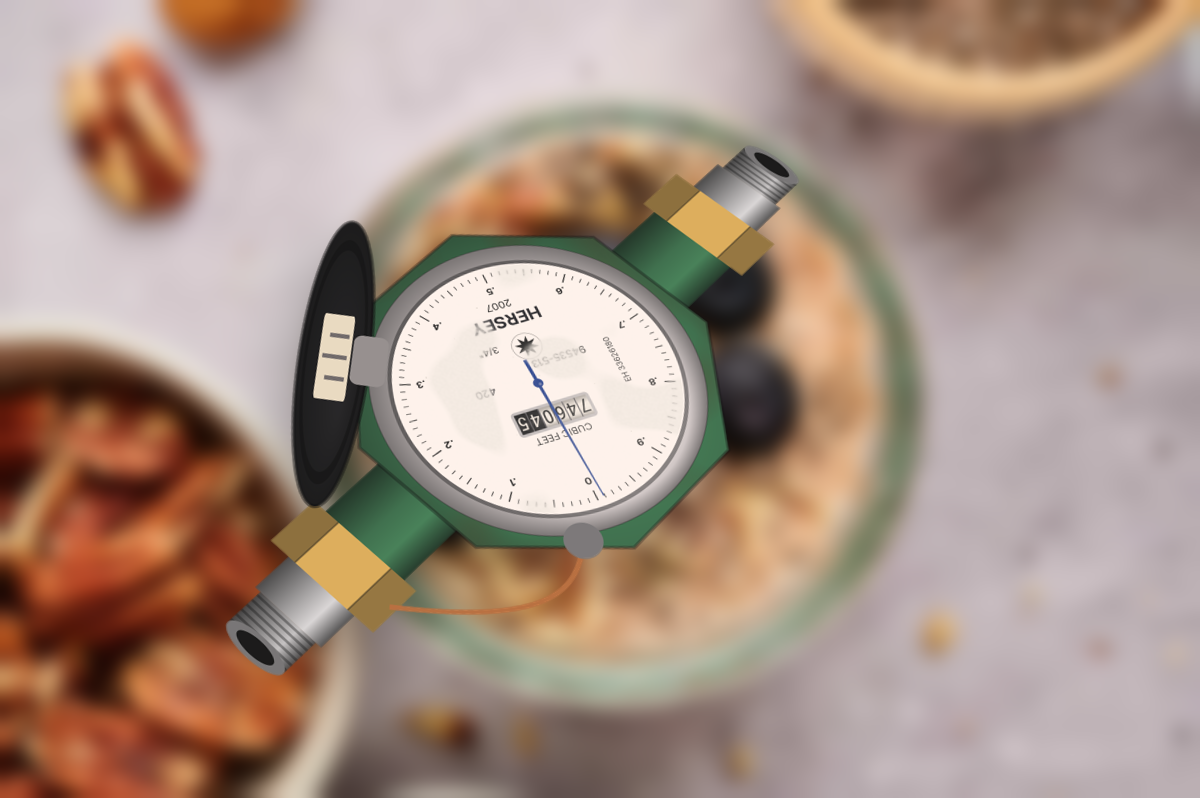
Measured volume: 746044.99 ft³
